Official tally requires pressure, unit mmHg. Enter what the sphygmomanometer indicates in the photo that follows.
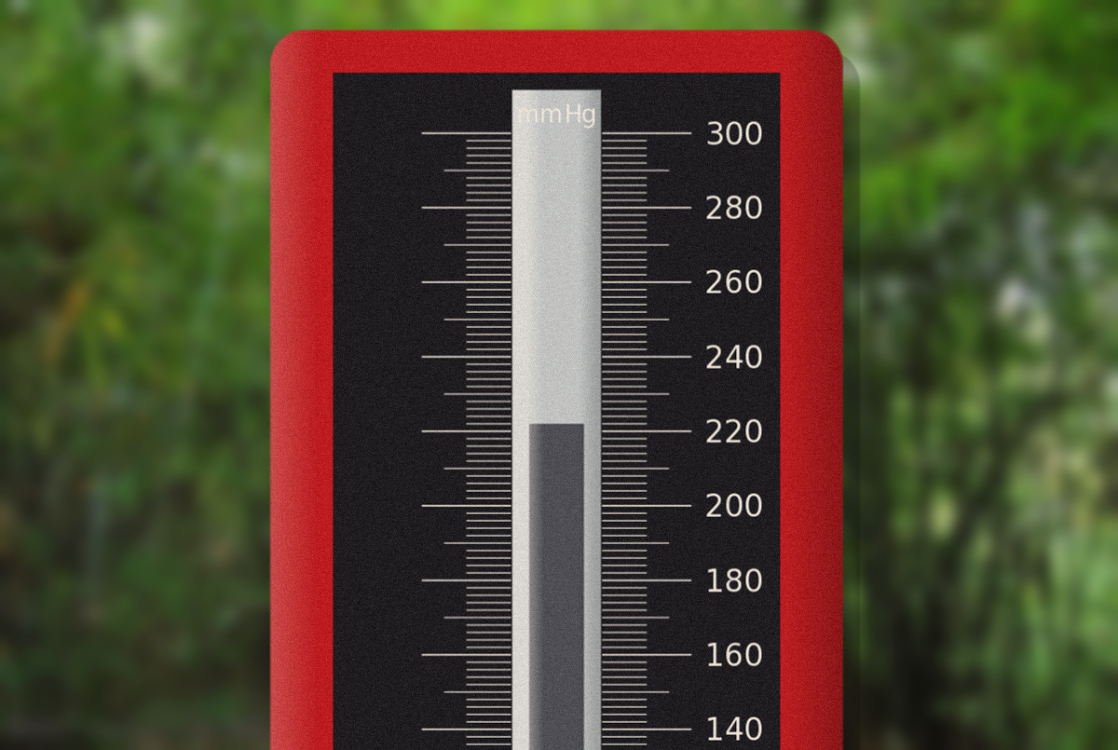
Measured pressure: 222 mmHg
